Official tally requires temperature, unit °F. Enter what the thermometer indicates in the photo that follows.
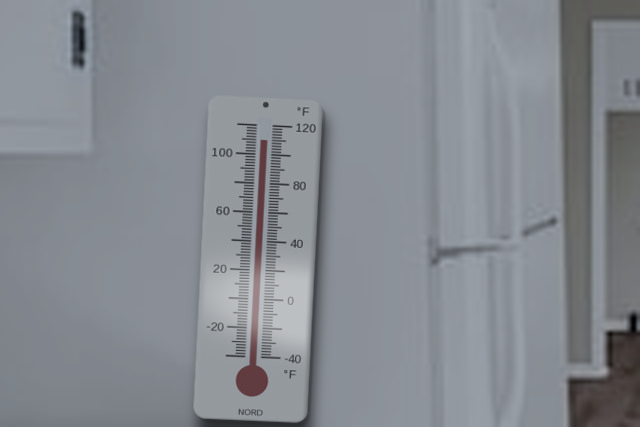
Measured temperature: 110 °F
